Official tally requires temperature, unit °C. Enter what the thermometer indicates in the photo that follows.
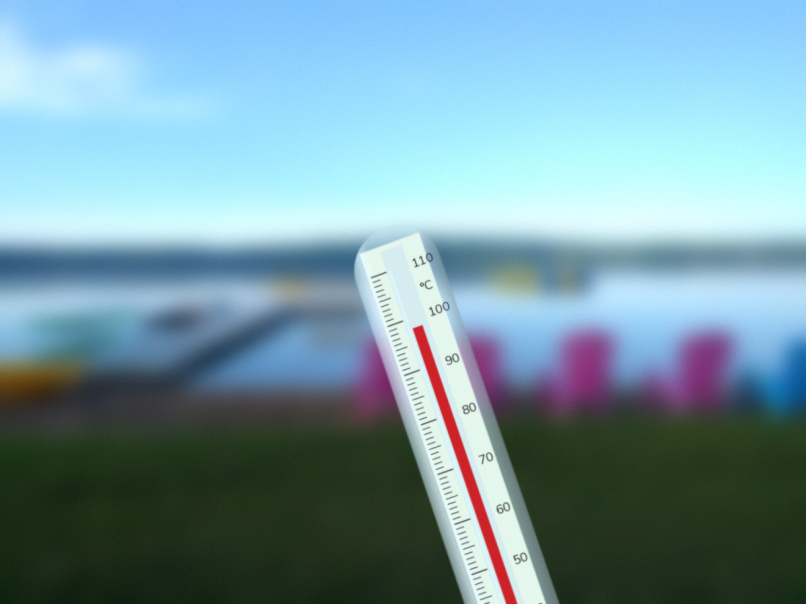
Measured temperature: 98 °C
